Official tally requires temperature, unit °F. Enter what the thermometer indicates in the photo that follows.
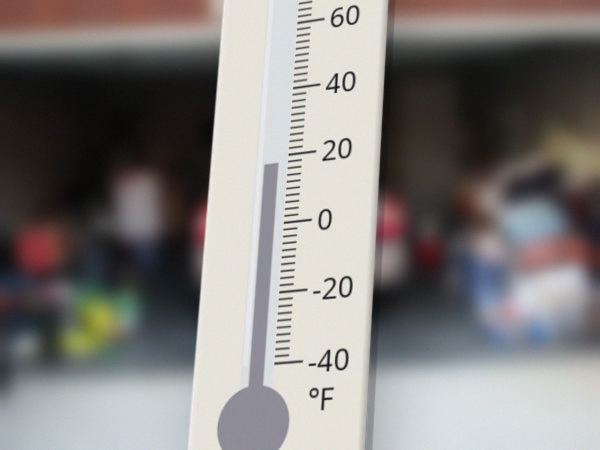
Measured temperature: 18 °F
